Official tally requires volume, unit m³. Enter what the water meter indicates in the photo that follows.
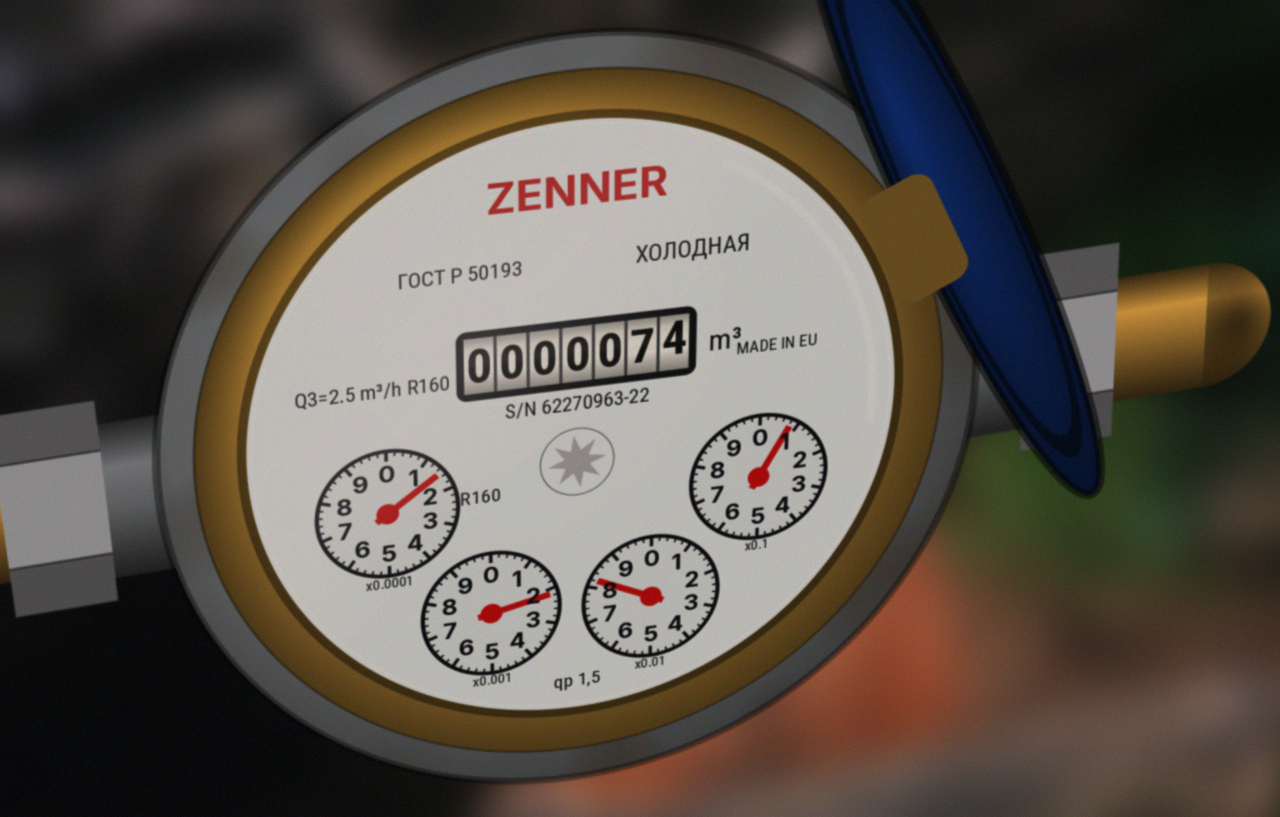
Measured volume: 74.0821 m³
